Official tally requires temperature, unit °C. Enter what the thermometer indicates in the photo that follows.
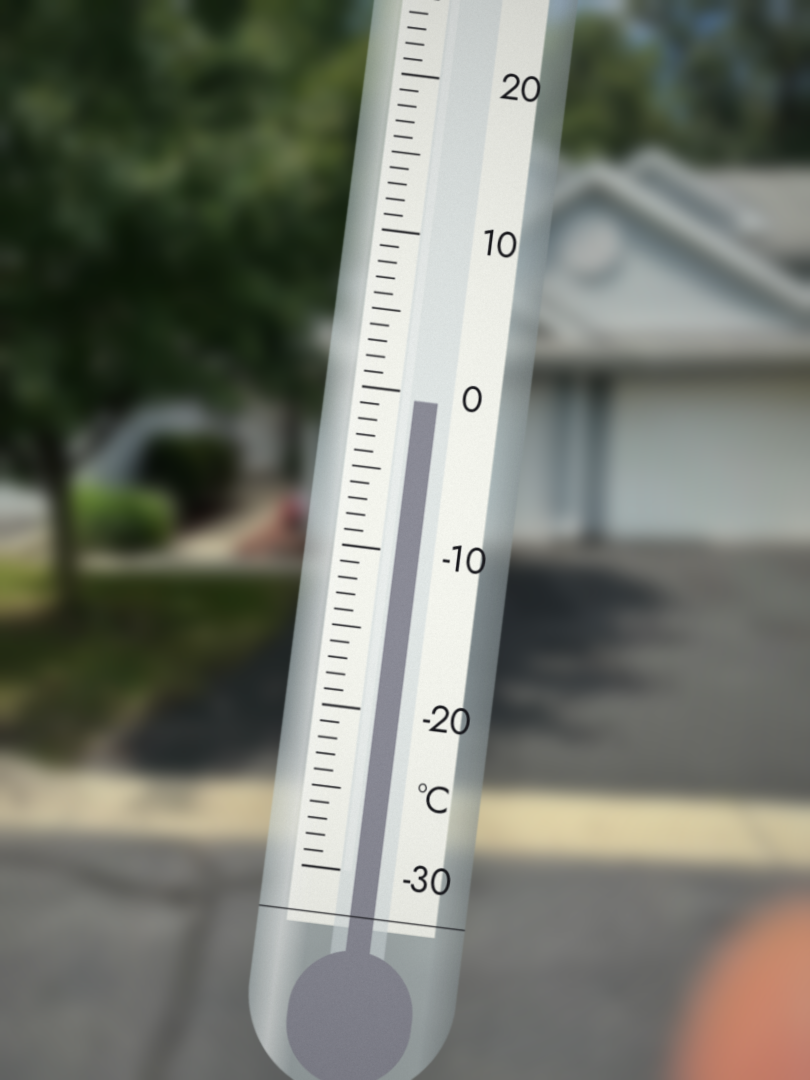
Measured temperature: -0.5 °C
